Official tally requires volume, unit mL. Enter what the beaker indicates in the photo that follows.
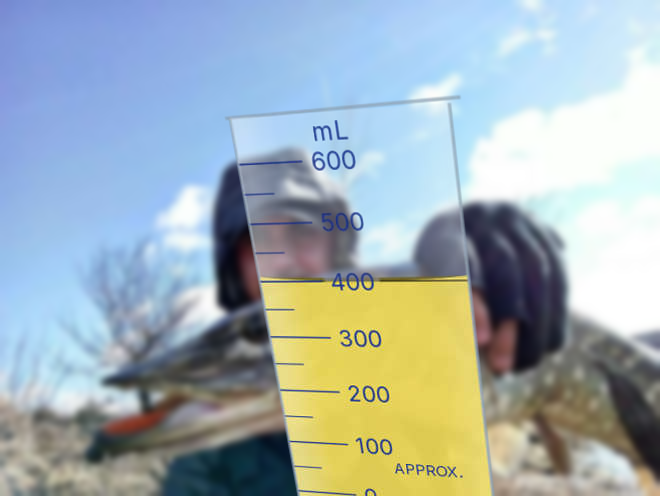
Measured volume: 400 mL
